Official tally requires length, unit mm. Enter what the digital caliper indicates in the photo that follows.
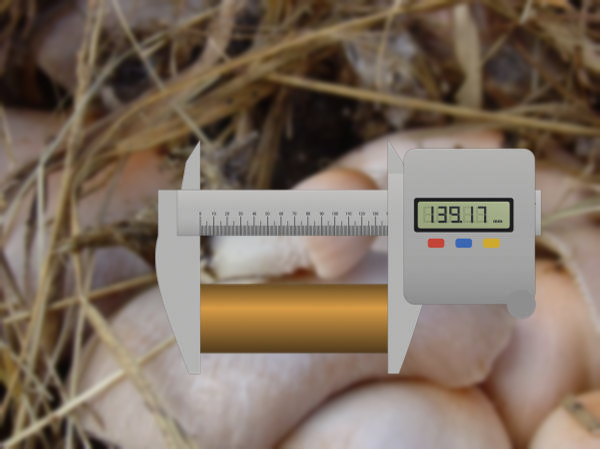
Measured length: 139.17 mm
